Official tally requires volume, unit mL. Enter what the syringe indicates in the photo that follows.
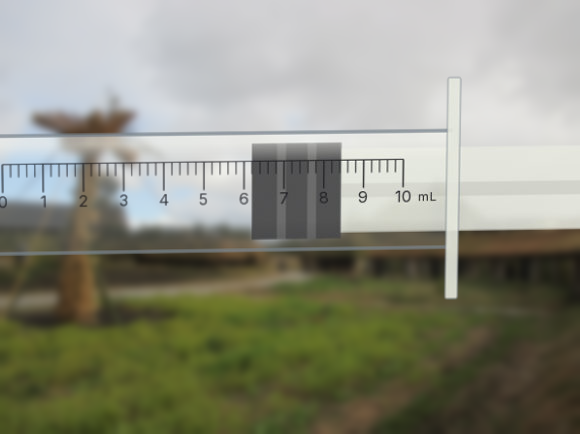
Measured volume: 6.2 mL
